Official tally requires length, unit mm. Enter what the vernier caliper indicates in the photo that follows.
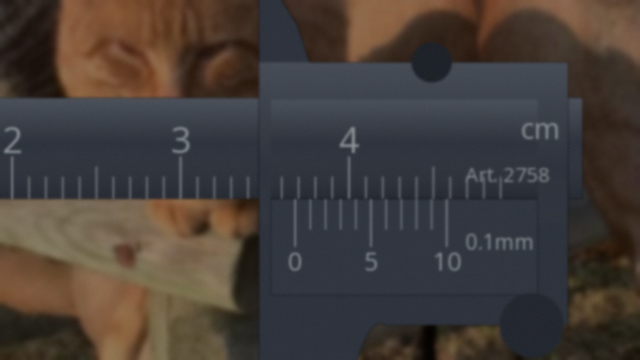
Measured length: 36.8 mm
